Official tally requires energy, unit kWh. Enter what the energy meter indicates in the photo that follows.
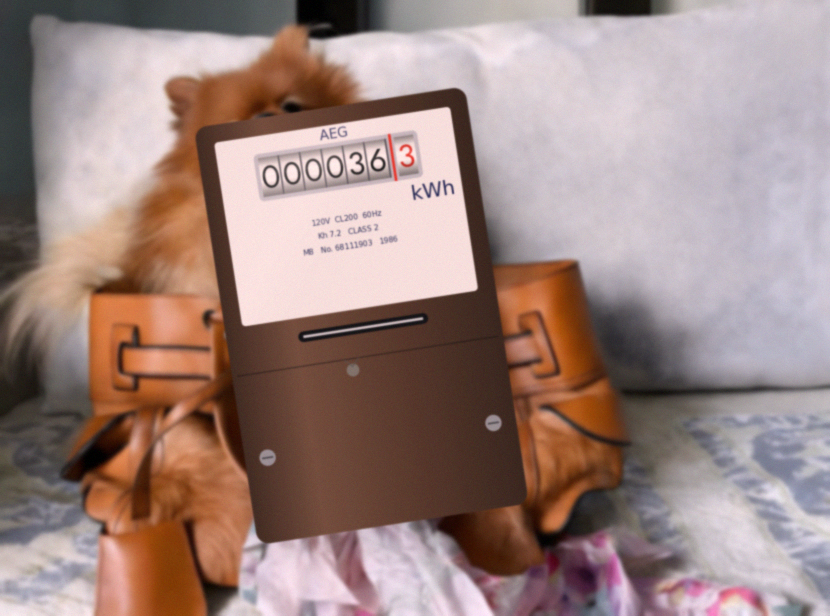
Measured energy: 36.3 kWh
